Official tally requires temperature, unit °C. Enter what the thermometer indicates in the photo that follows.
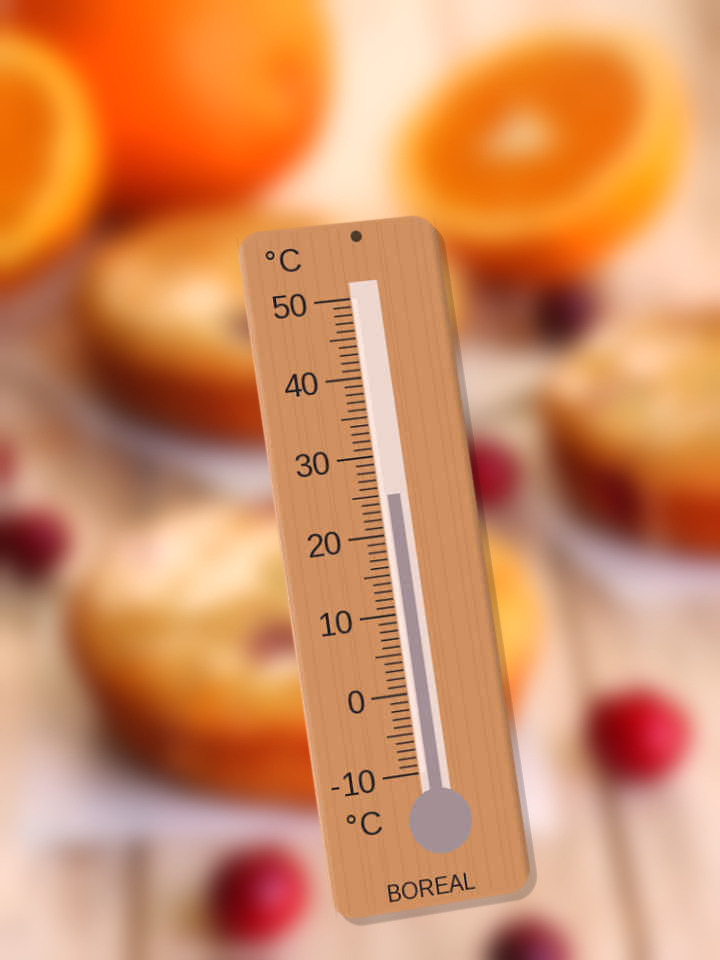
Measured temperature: 25 °C
